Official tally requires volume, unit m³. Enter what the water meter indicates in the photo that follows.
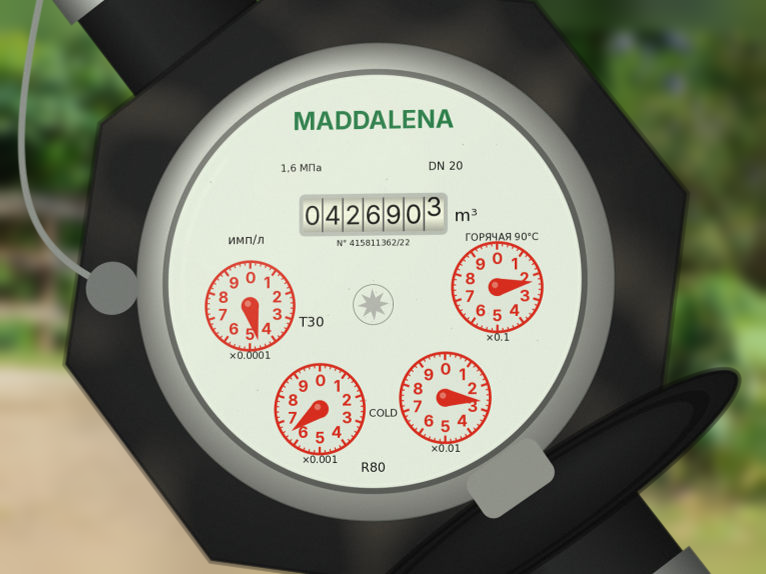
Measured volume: 426903.2264 m³
